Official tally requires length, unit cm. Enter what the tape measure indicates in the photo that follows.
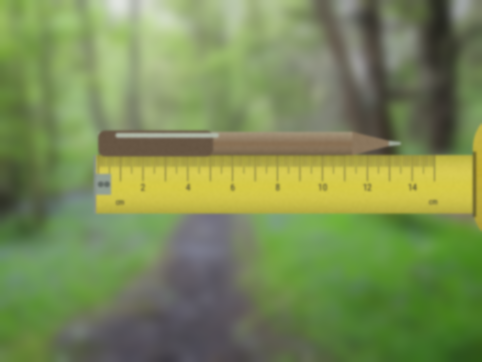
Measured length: 13.5 cm
